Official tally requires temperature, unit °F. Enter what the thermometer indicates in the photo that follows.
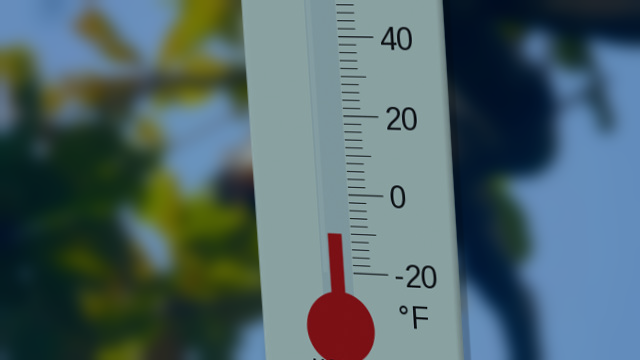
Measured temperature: -10 °F
